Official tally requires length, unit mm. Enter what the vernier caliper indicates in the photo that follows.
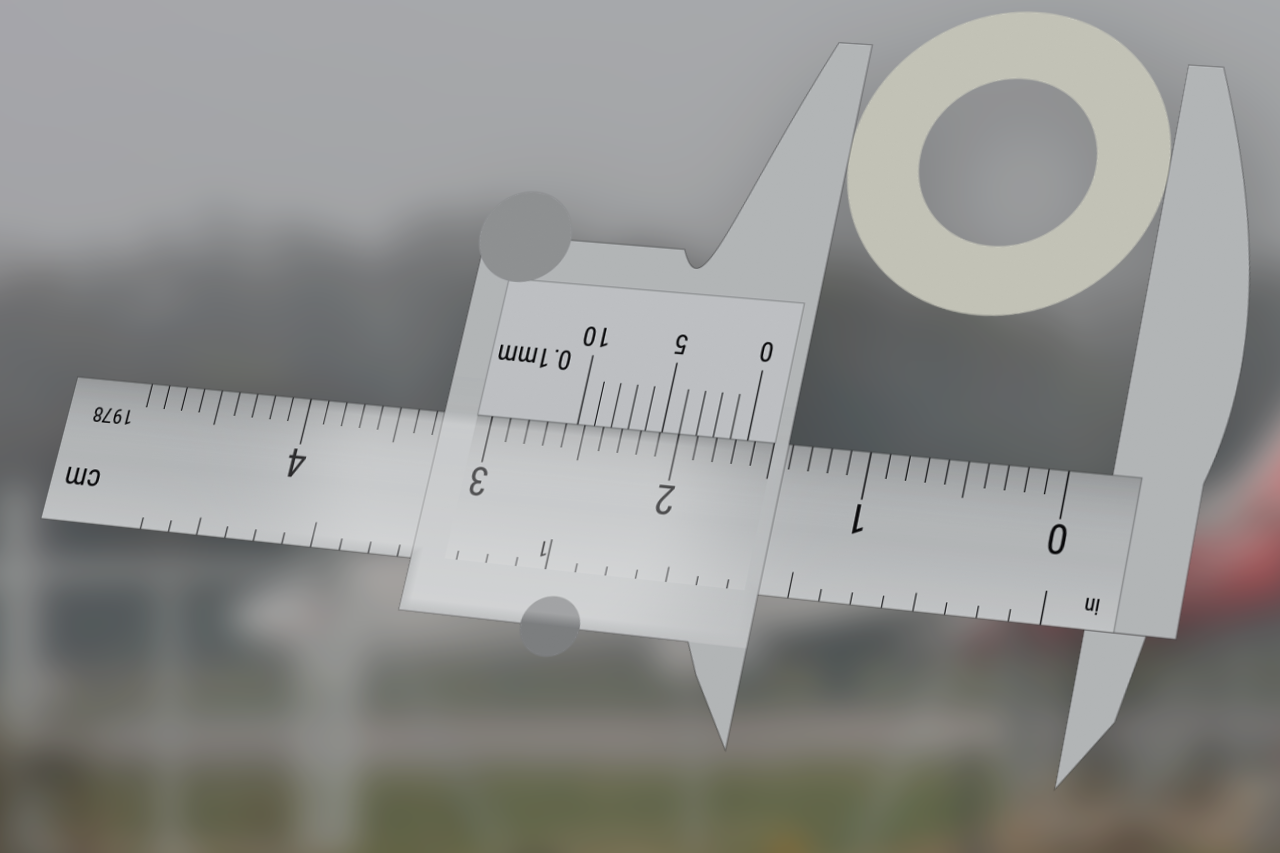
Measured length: 16.4 mm
